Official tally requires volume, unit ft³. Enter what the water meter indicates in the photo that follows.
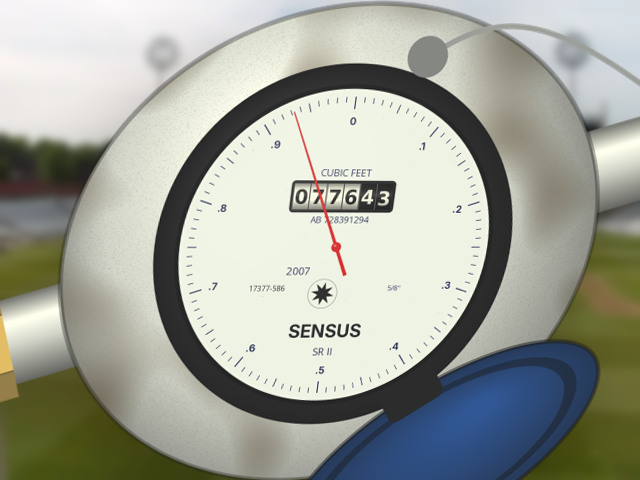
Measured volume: 77642.93 ft³
